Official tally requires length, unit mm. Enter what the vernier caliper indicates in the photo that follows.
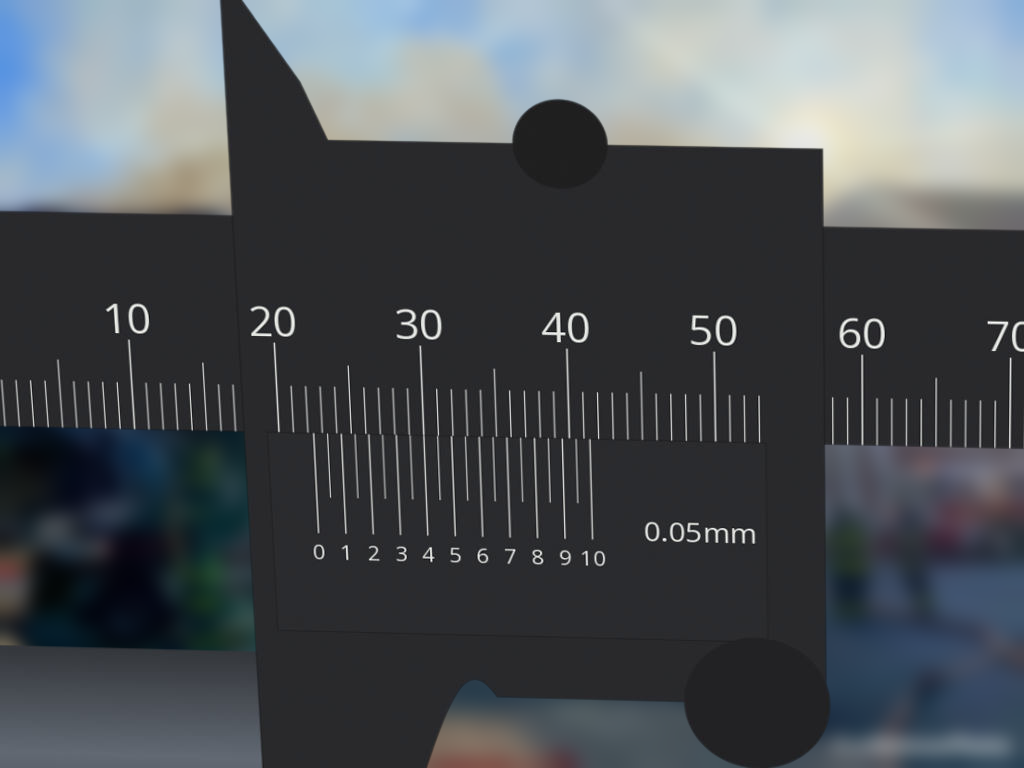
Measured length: 22.4 mm
